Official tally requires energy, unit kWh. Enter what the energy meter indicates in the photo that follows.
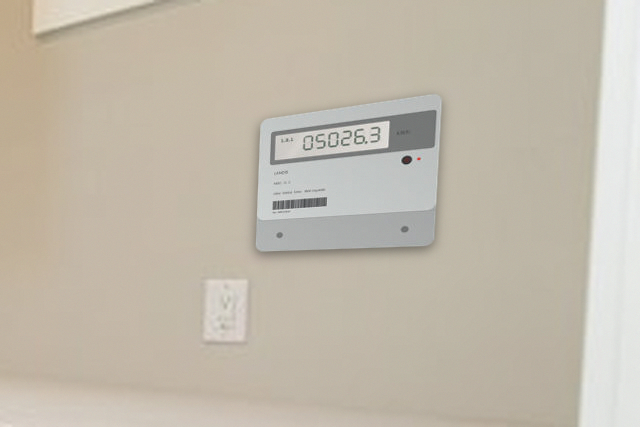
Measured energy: 5026.3 kWh
